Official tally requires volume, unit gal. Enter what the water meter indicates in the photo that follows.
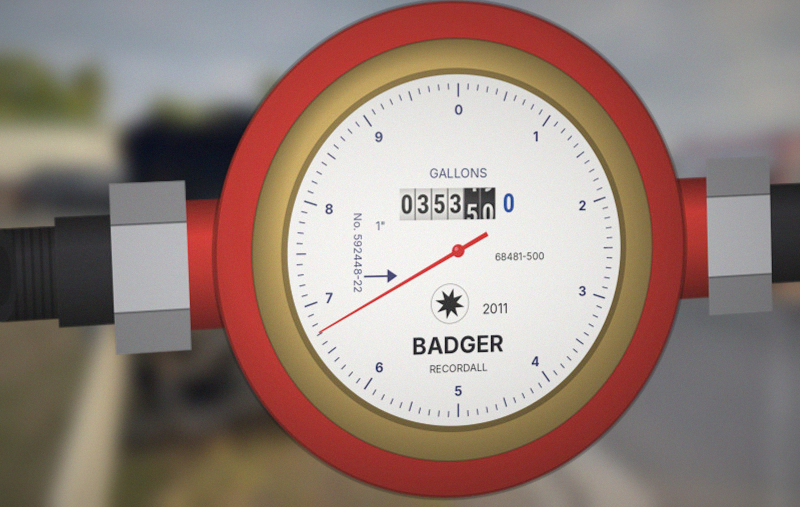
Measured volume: 353496.7 gal
